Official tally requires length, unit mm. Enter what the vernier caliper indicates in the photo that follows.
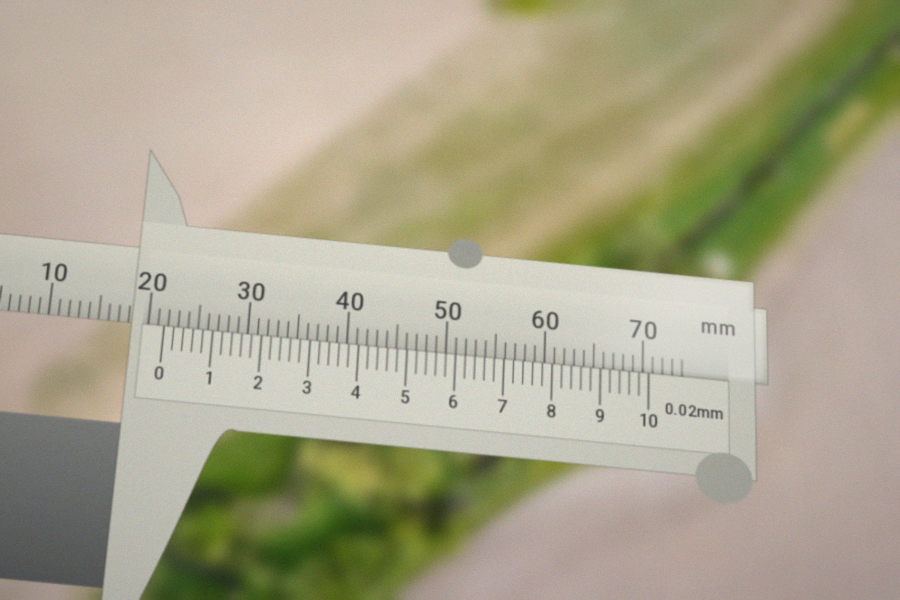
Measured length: 21.6 mm
